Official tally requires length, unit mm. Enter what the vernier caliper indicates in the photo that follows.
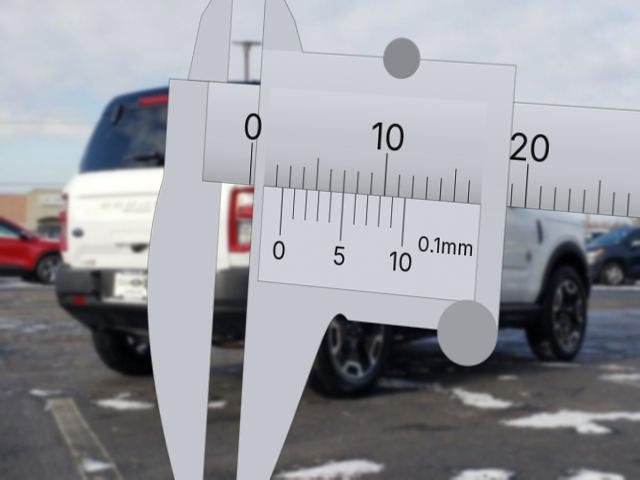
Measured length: 2.5 mm
